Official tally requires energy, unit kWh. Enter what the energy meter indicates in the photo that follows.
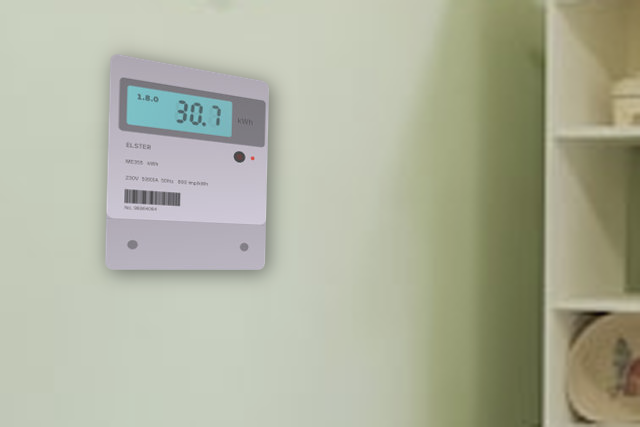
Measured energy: 30.7 kWh
